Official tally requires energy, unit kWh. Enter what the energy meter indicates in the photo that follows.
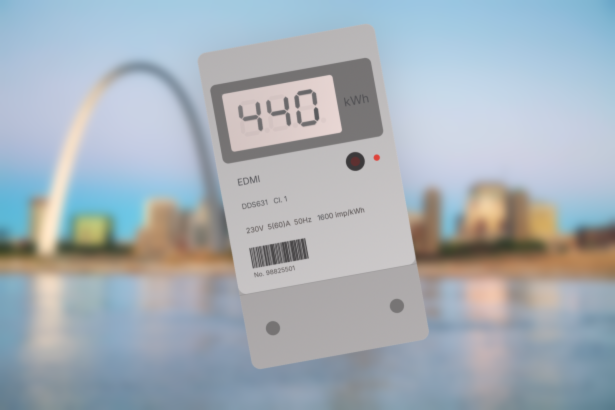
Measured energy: 440 kWh
